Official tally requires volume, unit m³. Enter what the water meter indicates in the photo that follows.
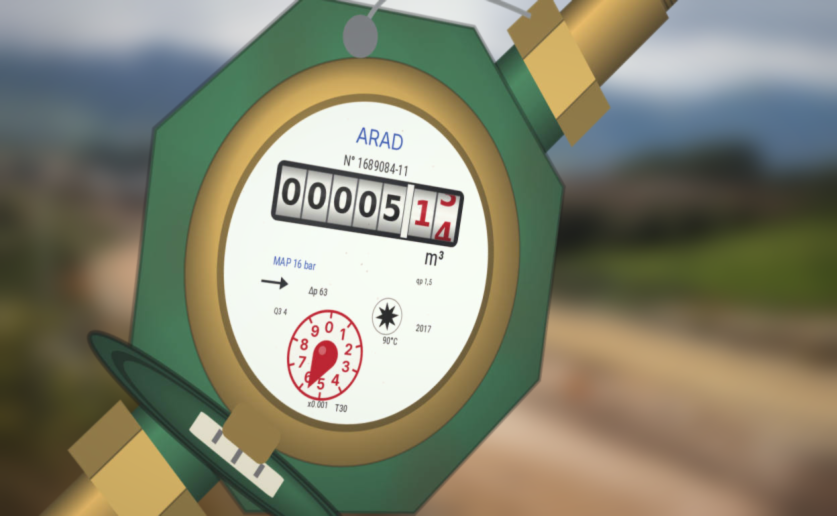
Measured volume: 5.135 m³
